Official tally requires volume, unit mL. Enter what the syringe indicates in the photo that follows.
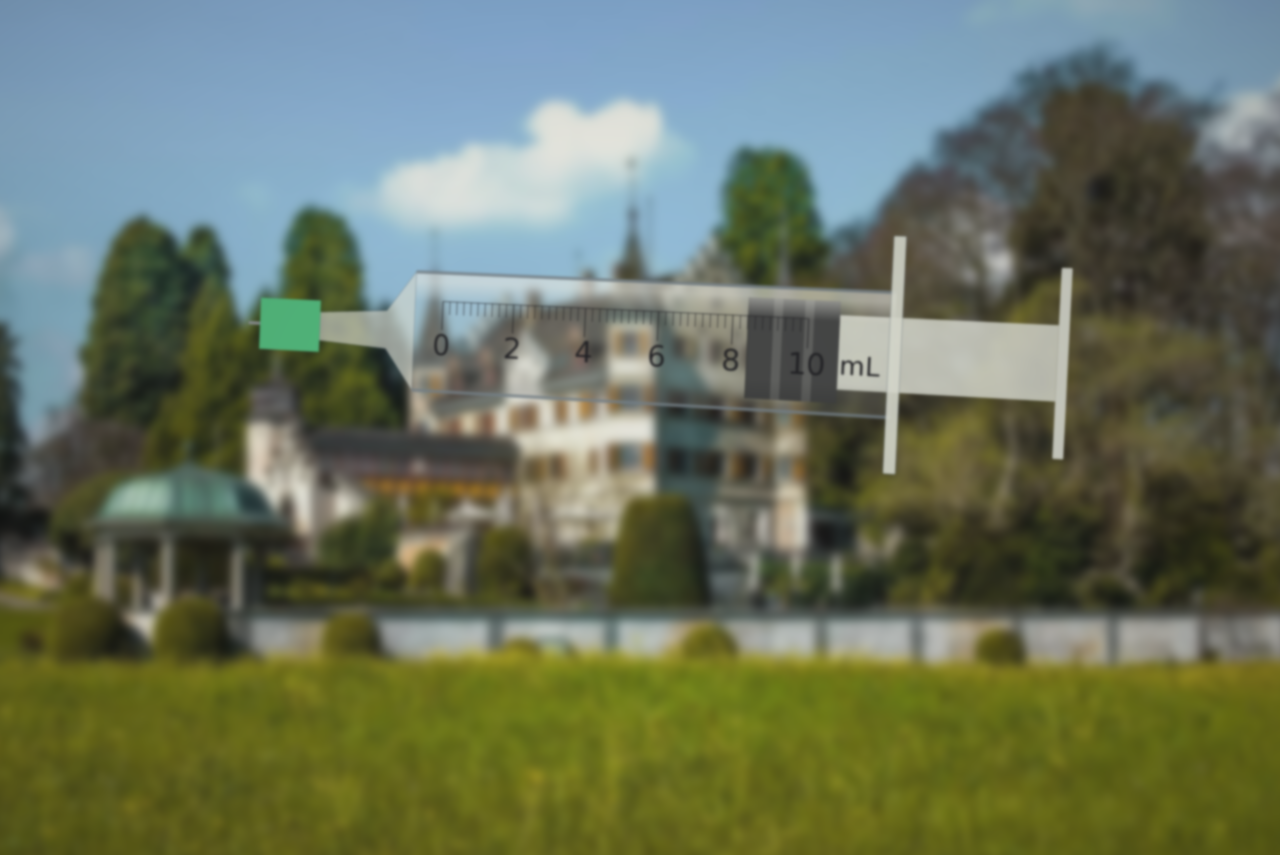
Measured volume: 8.4 mL
